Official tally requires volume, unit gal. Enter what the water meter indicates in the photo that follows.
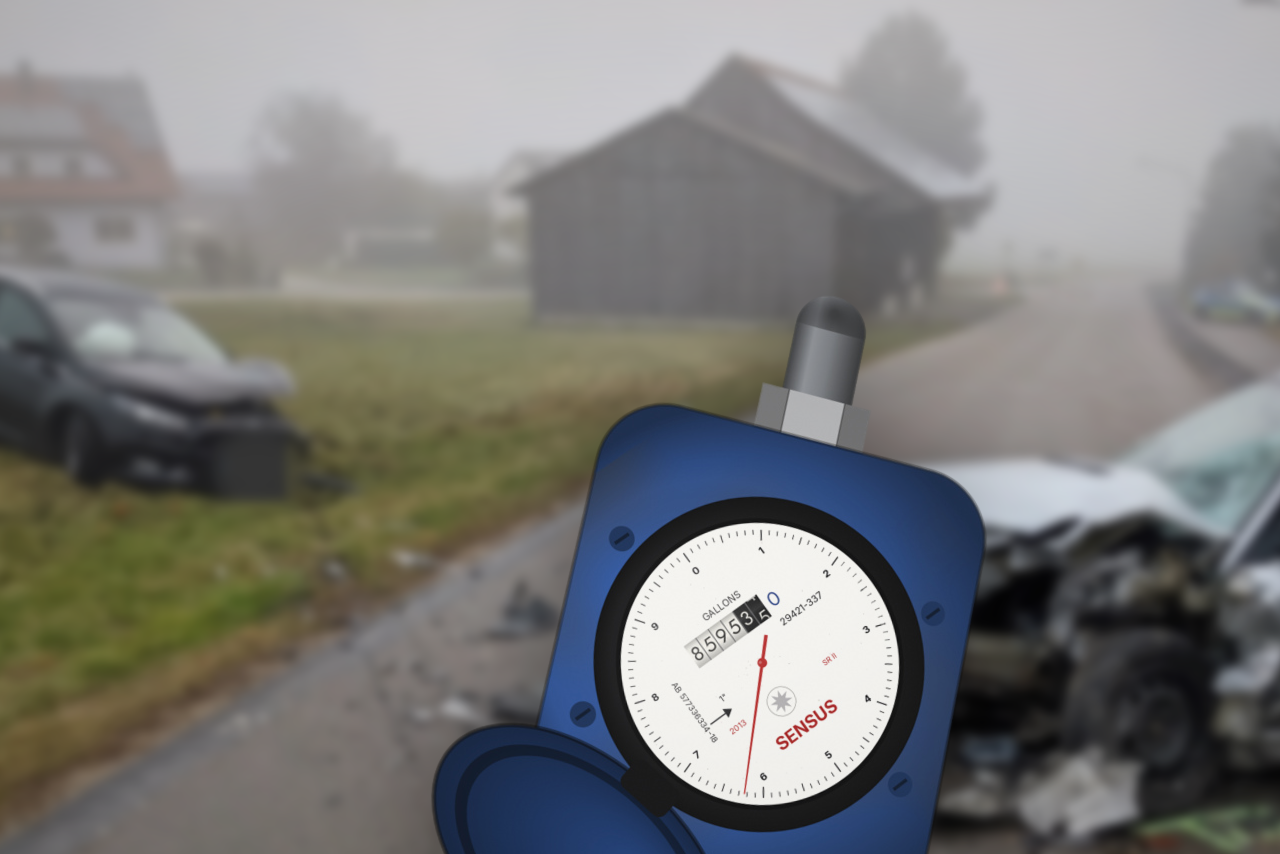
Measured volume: 8595346.2 gal
